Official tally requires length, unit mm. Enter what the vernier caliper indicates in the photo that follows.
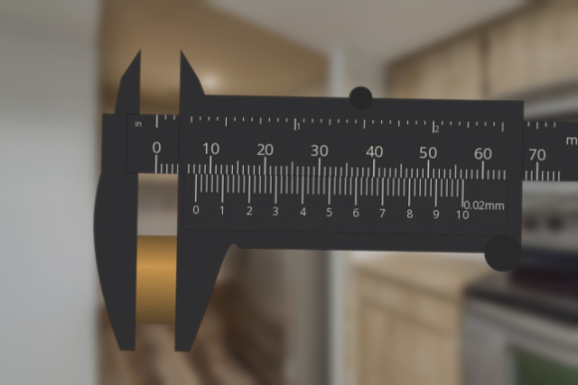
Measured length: 7.4 mm
